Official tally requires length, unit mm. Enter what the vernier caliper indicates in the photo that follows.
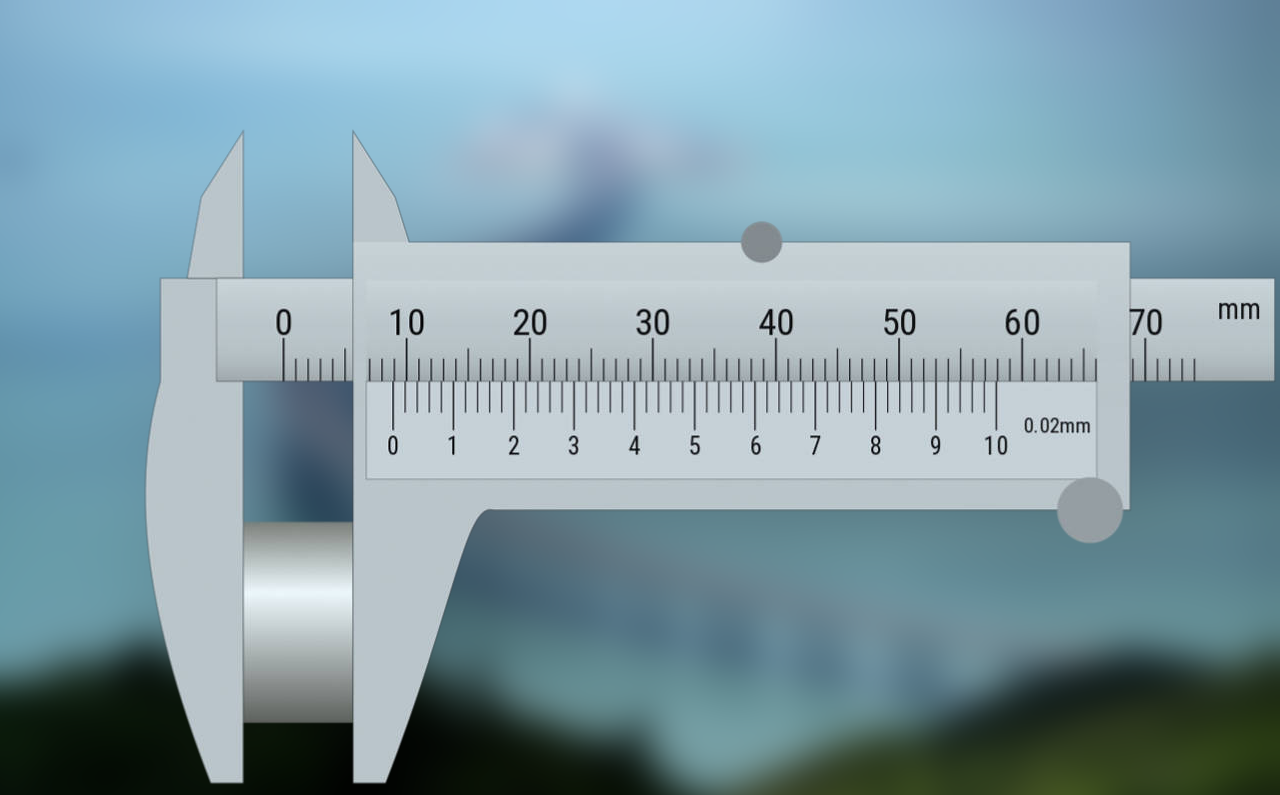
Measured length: 8.9 mm
